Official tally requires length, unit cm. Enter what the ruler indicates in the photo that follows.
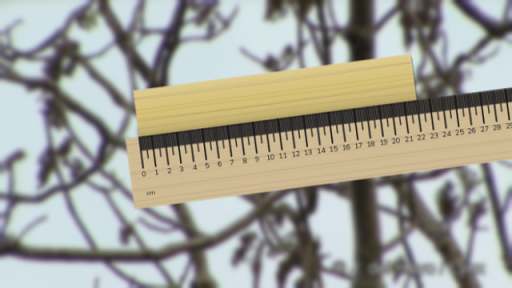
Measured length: 22 cm
